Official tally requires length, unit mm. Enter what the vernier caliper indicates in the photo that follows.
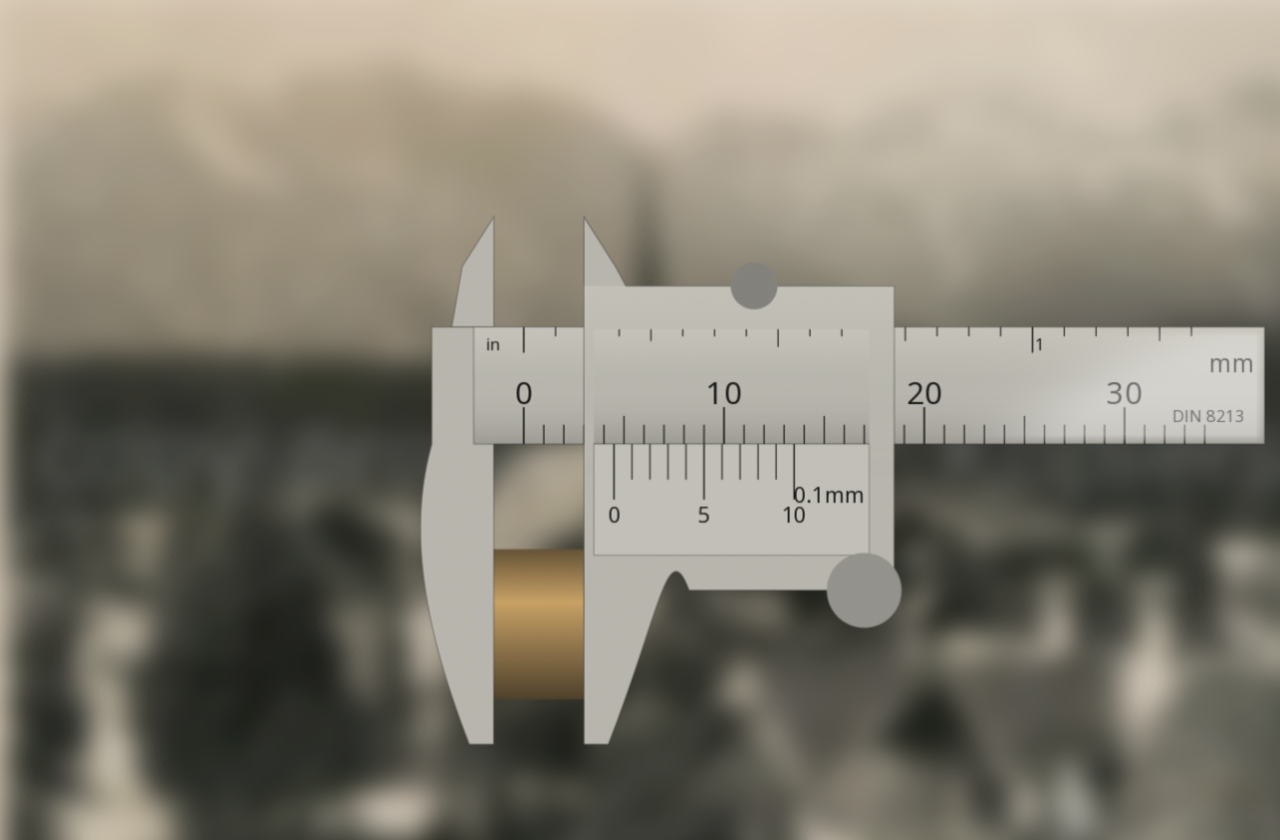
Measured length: 4.5 mm
